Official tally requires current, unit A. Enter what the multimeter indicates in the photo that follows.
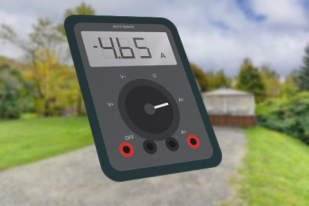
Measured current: -4.65 A
